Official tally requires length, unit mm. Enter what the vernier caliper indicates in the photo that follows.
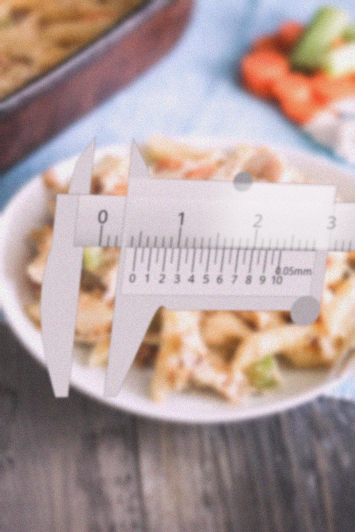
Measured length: 4.6 mm
